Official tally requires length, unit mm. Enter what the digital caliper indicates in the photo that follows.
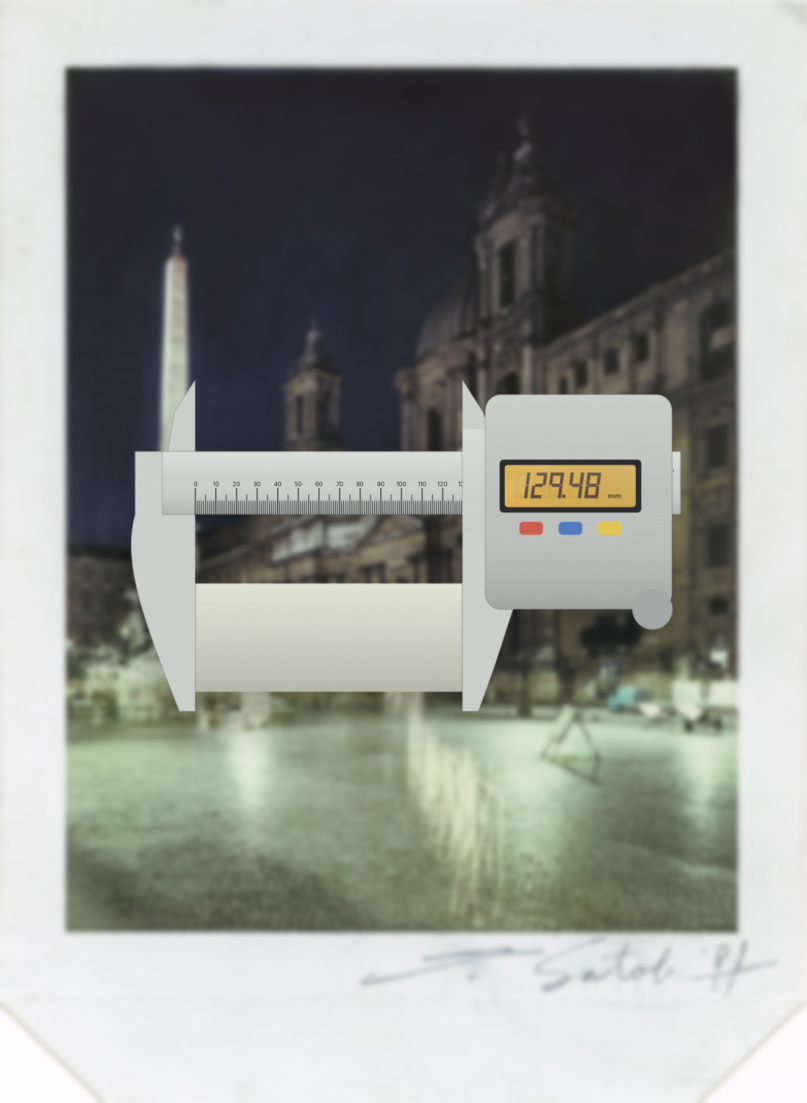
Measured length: 129.48 mm
